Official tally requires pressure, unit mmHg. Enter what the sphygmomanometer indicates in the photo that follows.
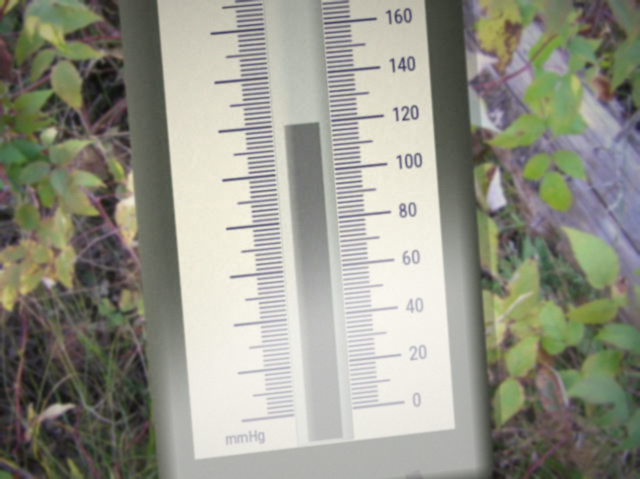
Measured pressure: 120 mmHg
